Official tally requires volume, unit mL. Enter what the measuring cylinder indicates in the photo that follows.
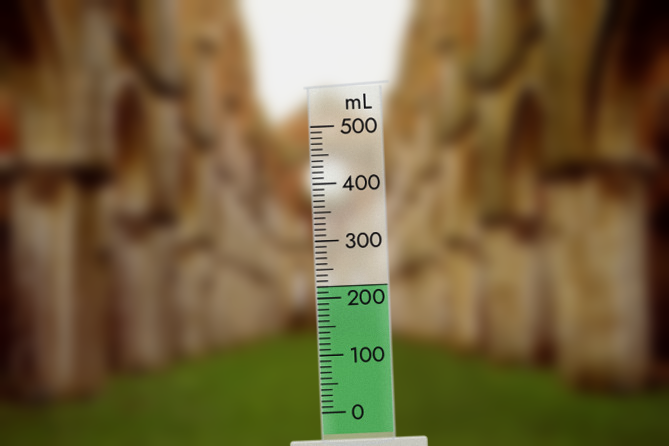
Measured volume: 220 mL
